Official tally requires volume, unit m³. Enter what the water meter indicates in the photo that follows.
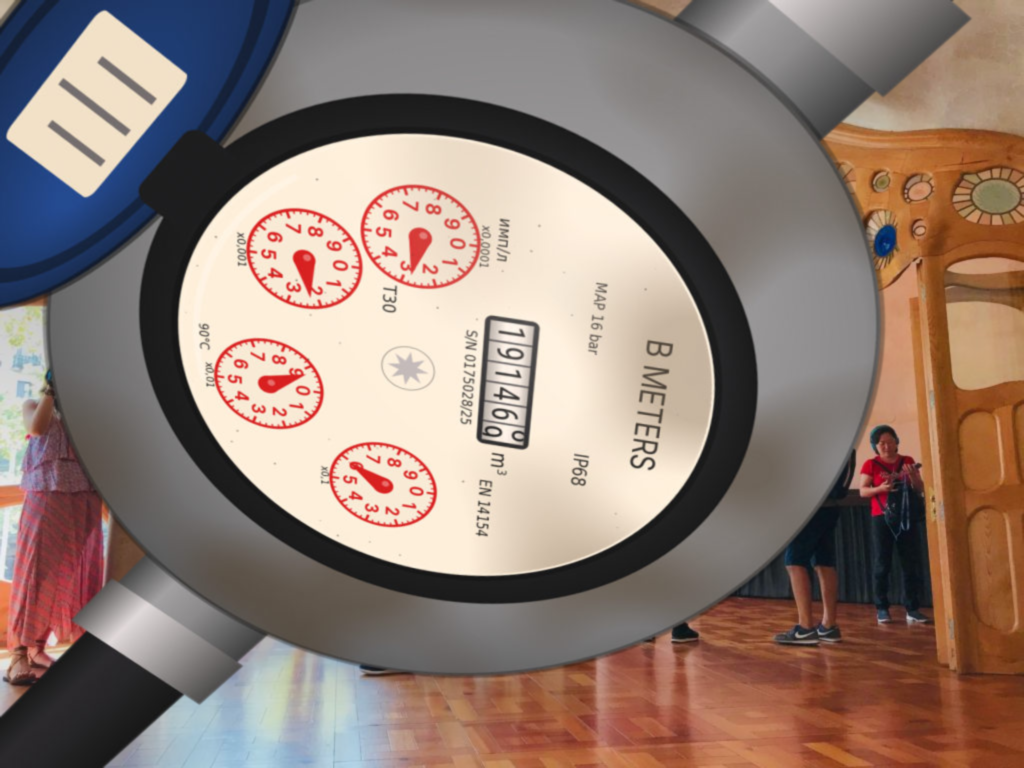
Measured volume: 191468.5922 m³
